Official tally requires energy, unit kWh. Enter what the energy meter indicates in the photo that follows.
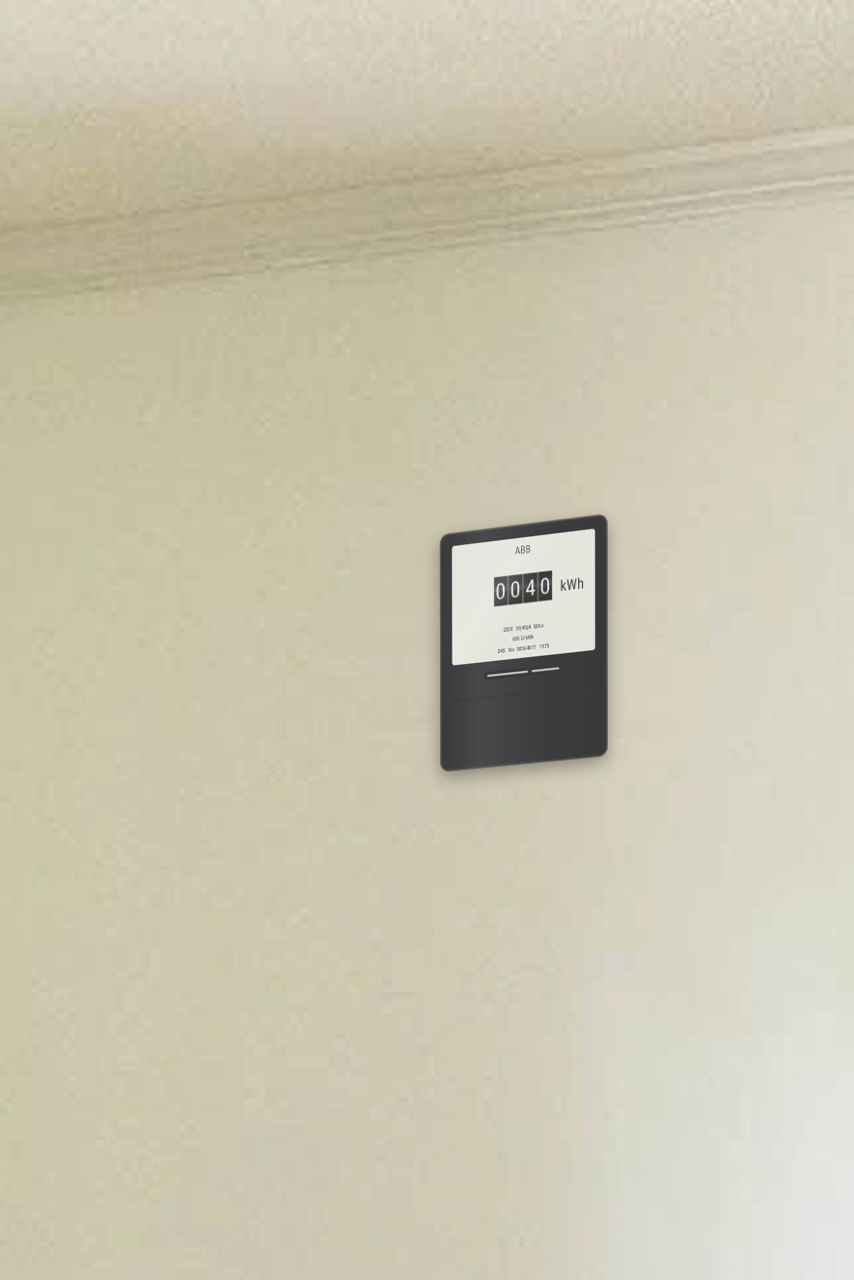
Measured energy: 40 kWh
